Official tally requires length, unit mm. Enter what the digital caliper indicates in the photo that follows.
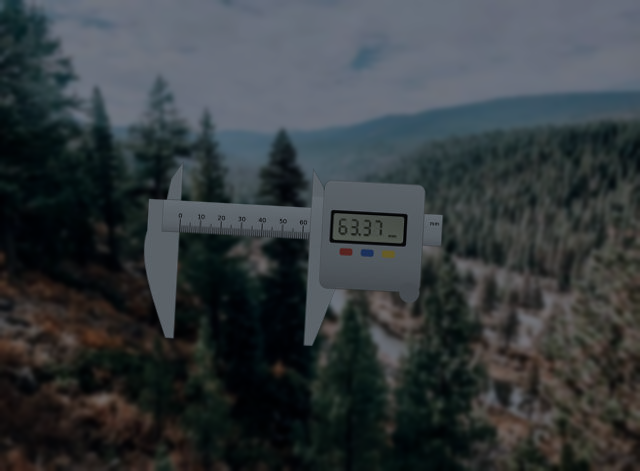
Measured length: 63.37 mm
